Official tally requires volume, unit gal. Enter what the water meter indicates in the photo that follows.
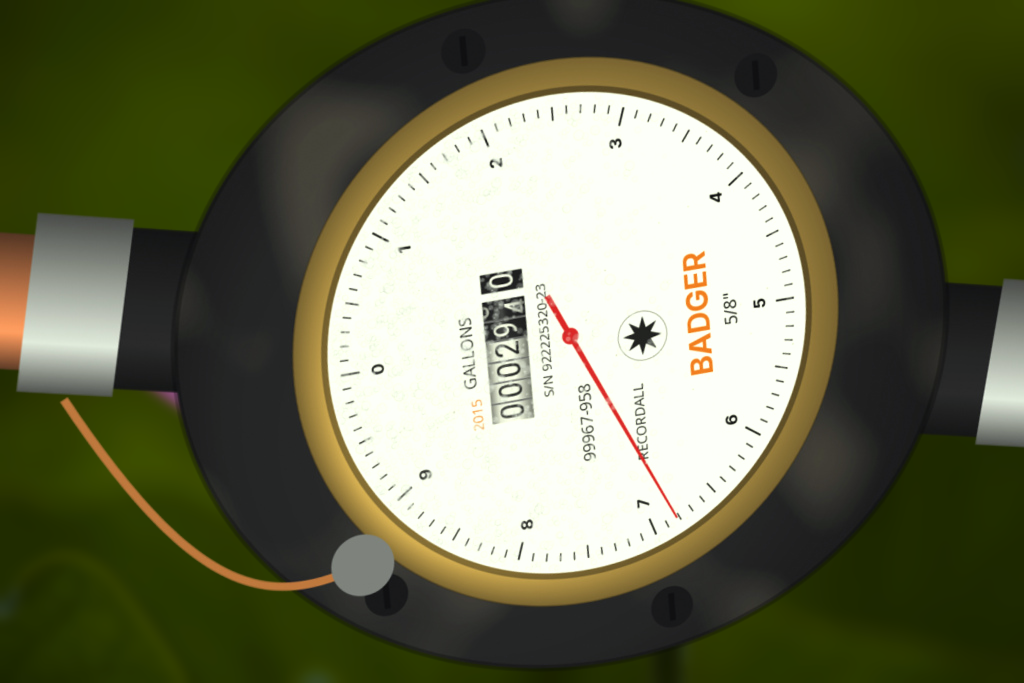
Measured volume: 2936.8 gal
